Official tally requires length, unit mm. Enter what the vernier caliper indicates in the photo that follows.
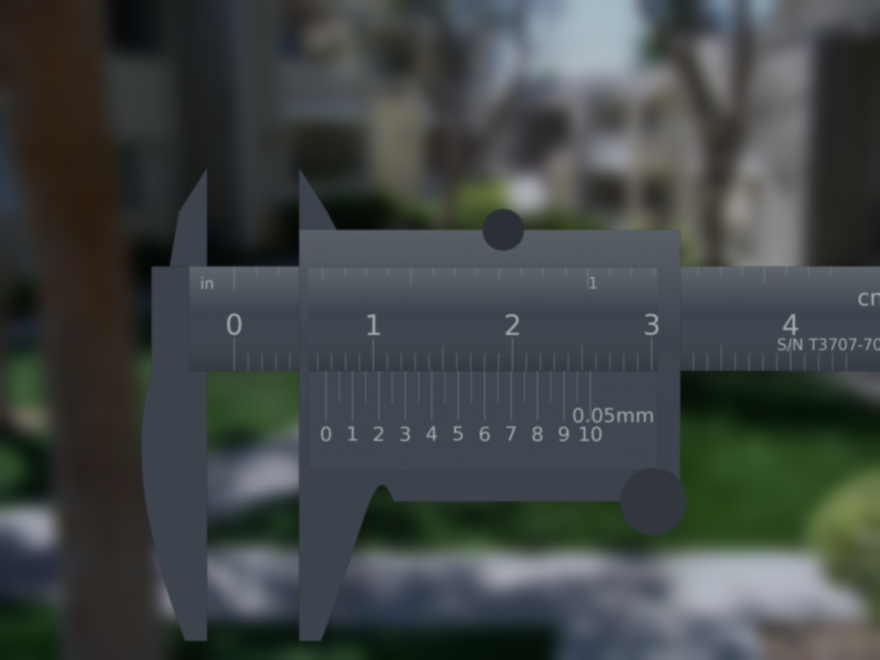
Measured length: 6.6 mm
